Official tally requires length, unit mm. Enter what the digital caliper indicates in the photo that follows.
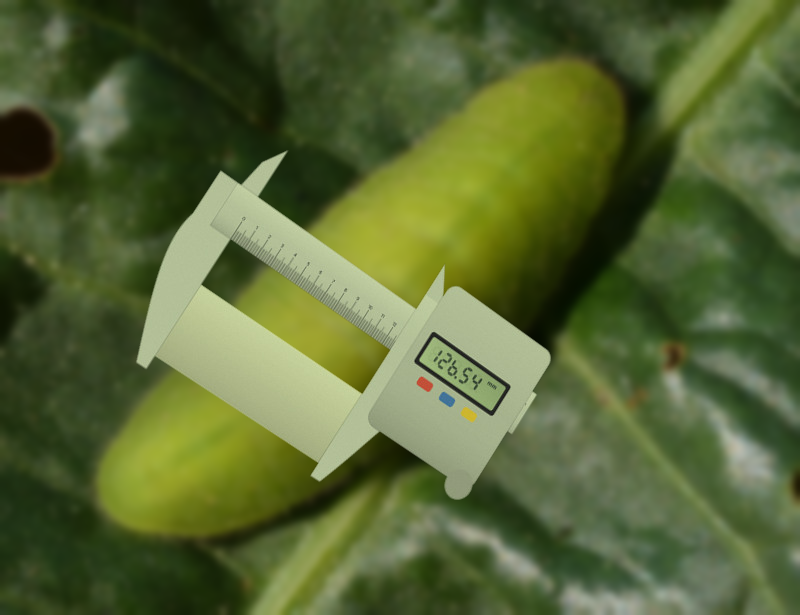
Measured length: 126.54 mm
